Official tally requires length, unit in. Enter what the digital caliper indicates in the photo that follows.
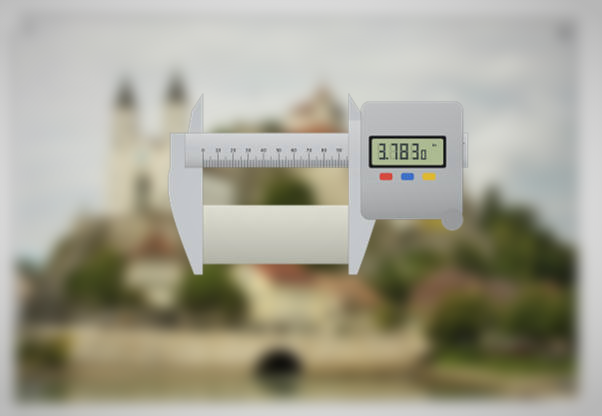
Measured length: 3.7830 in
